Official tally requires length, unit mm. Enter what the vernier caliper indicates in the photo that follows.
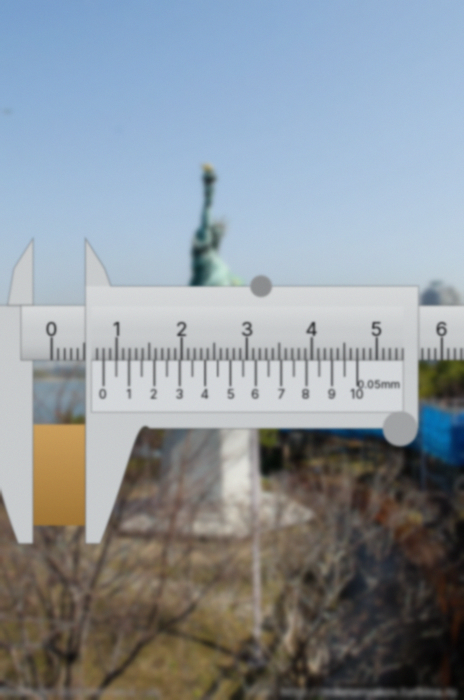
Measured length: 8.0 mm
